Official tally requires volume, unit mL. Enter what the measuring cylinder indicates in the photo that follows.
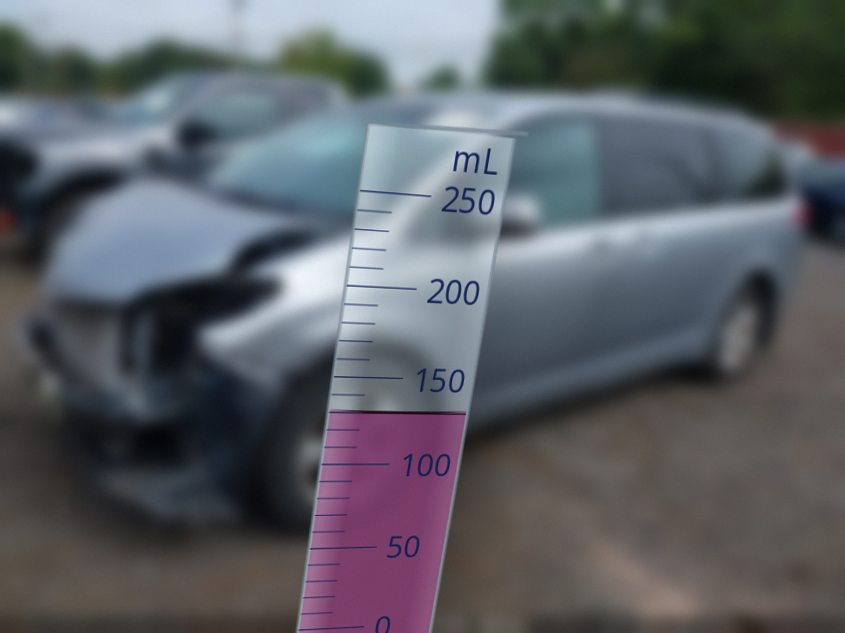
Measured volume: 130 mL
